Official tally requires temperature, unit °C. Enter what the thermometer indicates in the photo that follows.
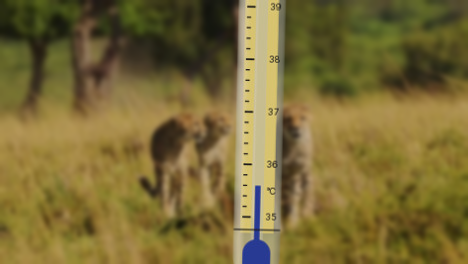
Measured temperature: 35.6 °C
